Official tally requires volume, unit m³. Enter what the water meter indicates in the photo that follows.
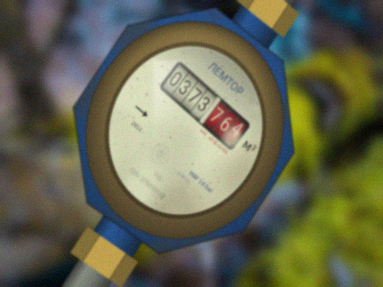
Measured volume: 373.764 m³
